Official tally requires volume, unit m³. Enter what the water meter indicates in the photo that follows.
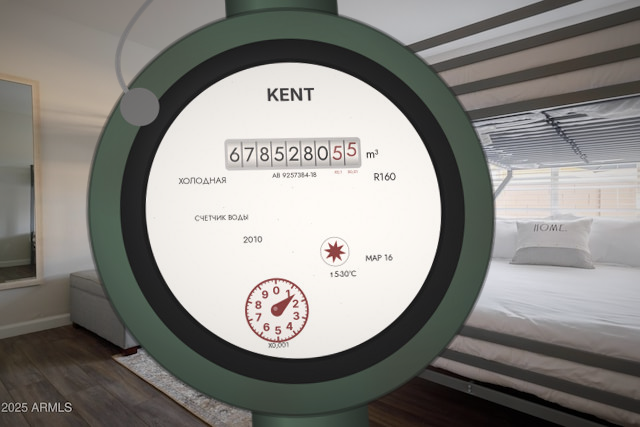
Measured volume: 6785280.551 m³
